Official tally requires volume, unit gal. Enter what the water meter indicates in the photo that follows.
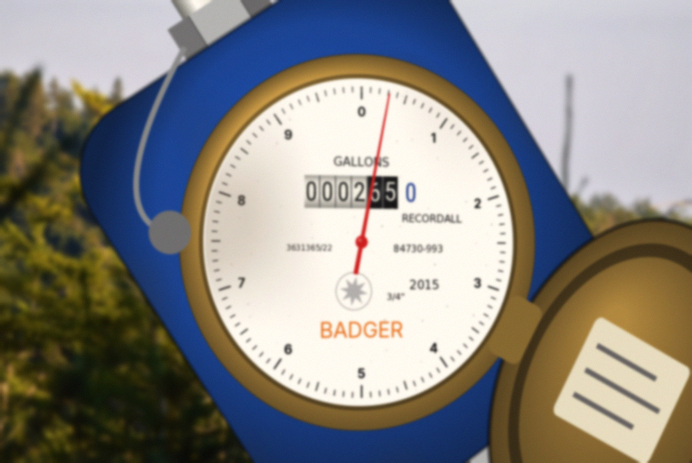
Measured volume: 2650.3 gal
